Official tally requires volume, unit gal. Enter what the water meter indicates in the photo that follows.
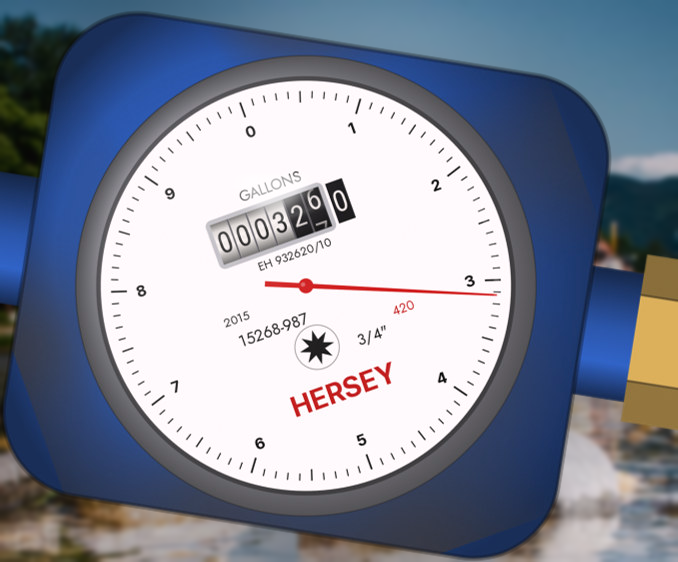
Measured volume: 3263.1 gal
